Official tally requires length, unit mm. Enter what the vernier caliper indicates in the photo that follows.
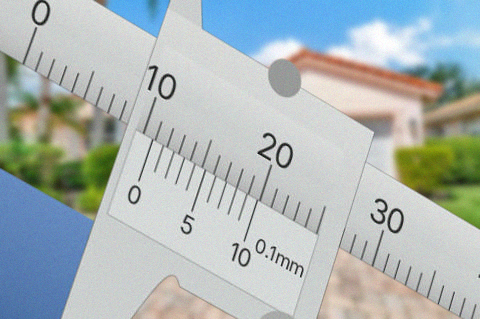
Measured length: 10.8 mm
